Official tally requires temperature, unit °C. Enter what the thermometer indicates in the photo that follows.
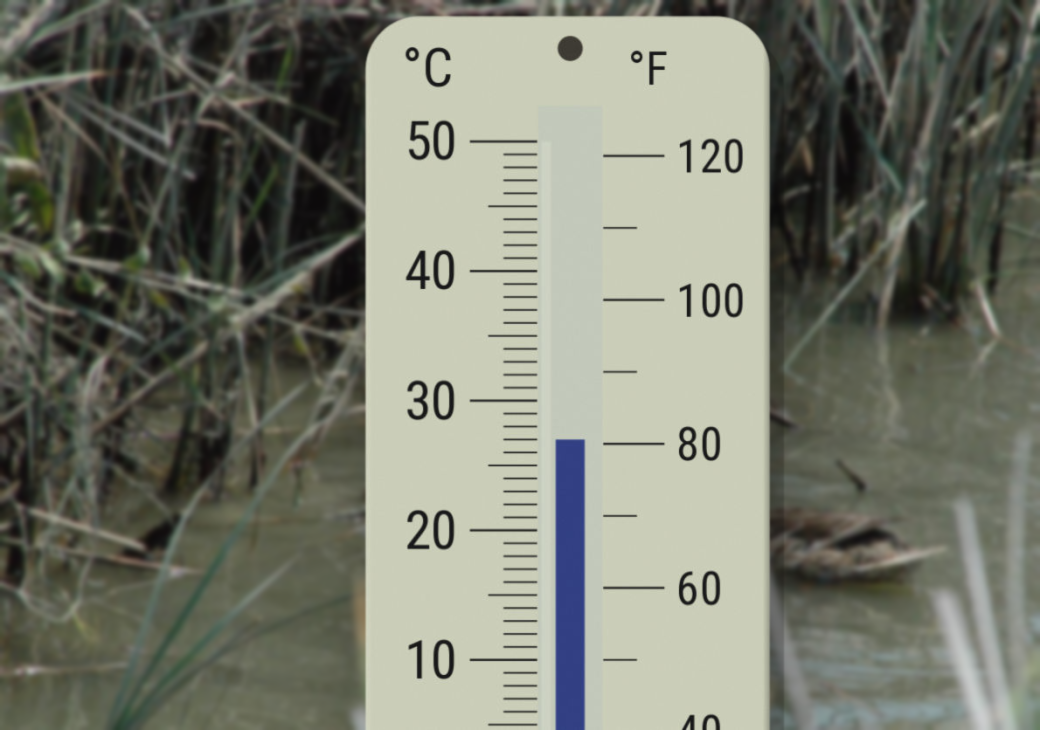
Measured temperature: 27 °C
